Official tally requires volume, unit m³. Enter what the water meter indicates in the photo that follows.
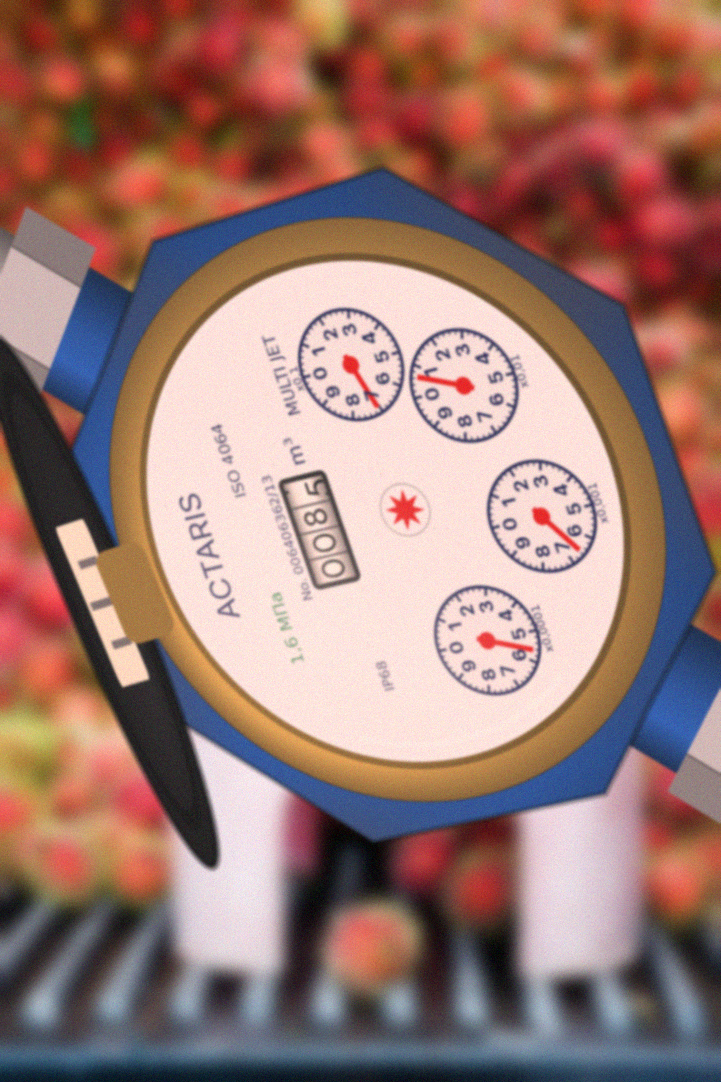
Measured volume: 84.7065 m³
